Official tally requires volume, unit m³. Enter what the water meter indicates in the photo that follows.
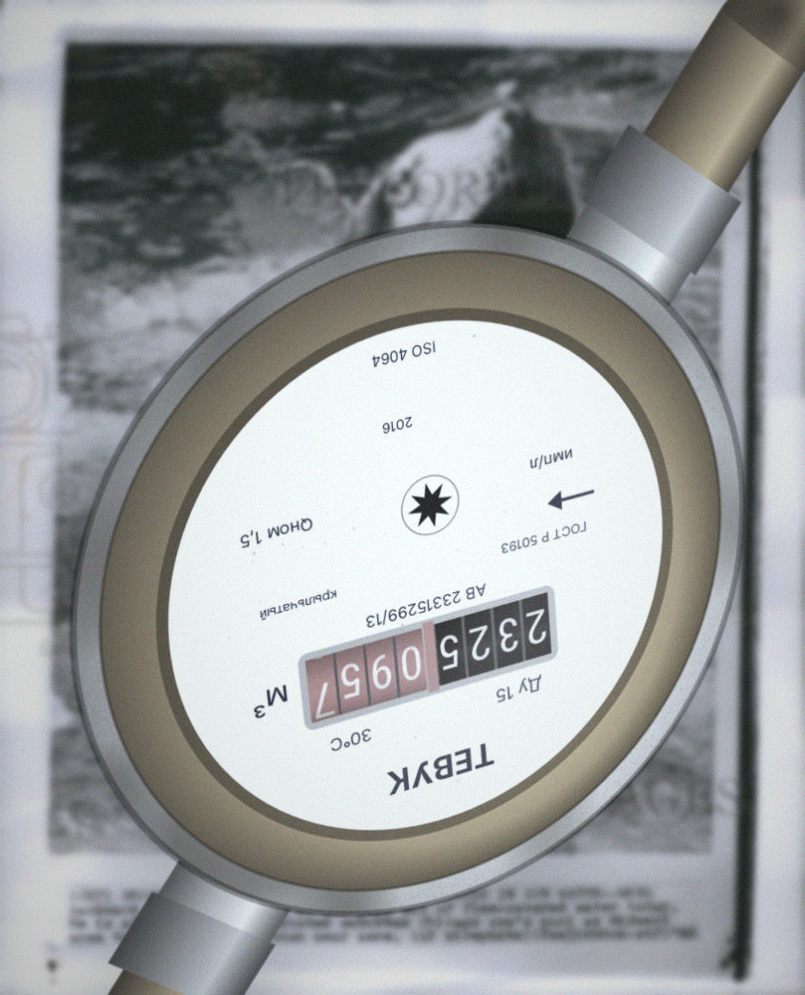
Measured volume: 2325.0957 m³
